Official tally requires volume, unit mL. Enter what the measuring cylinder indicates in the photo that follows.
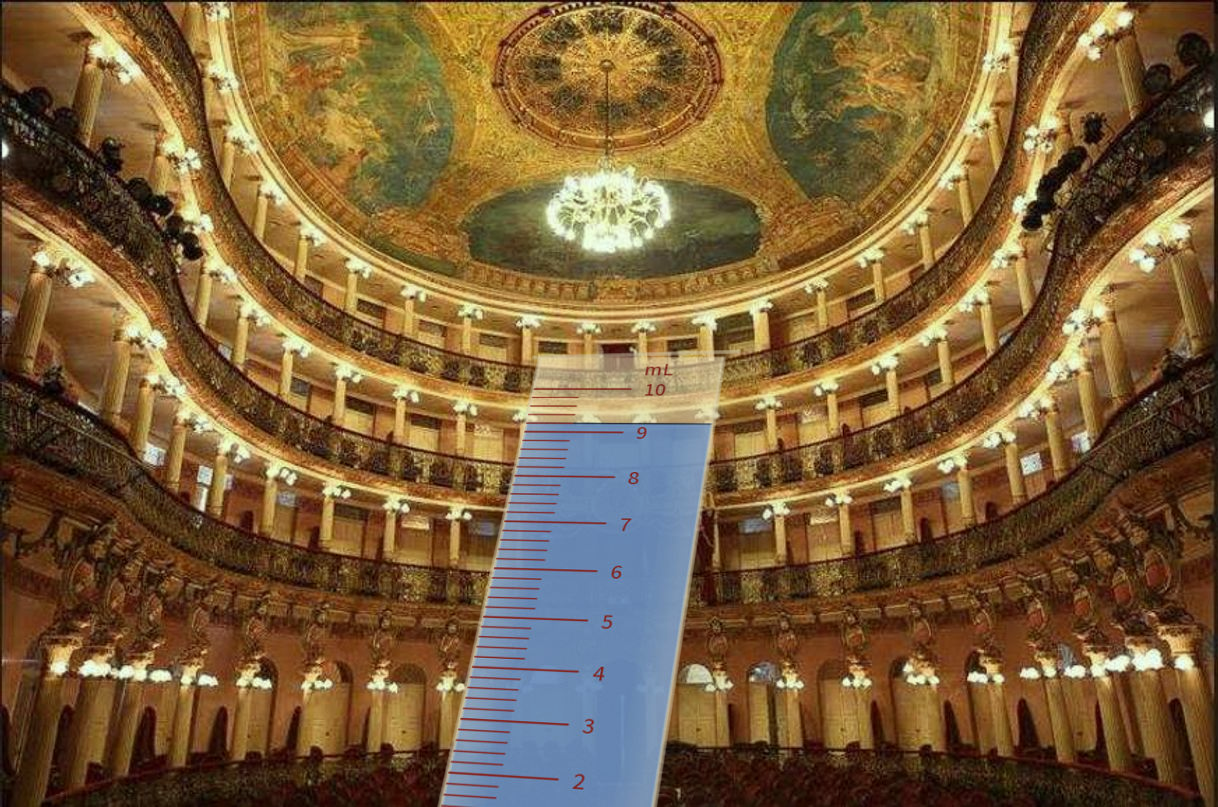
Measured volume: 9.2 mL
